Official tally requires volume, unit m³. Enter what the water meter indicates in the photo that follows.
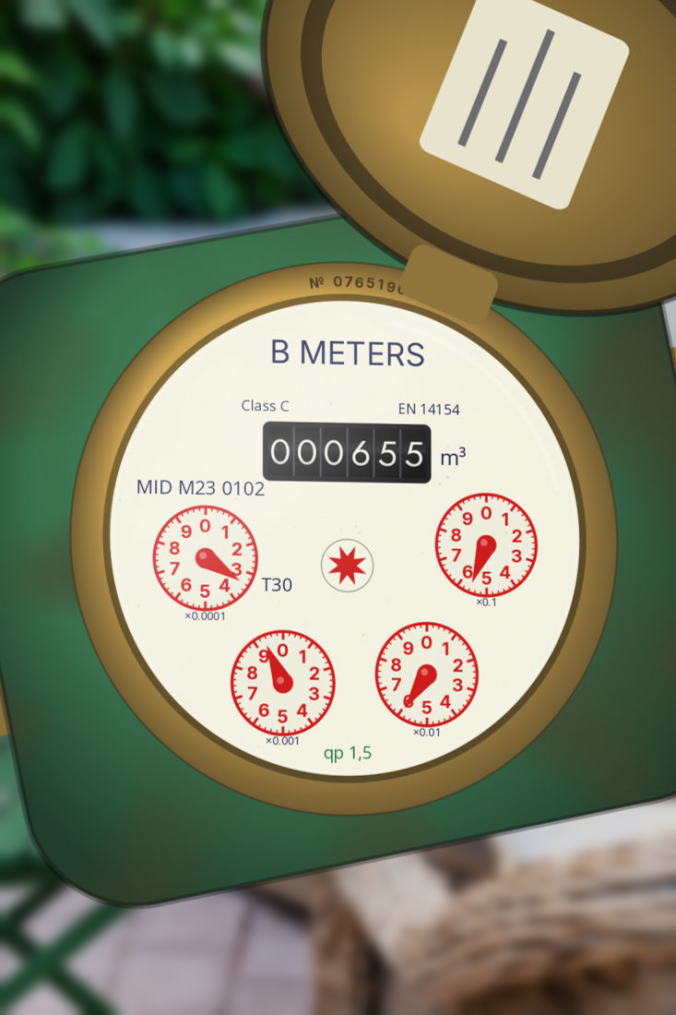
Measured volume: 655.5593 m³
